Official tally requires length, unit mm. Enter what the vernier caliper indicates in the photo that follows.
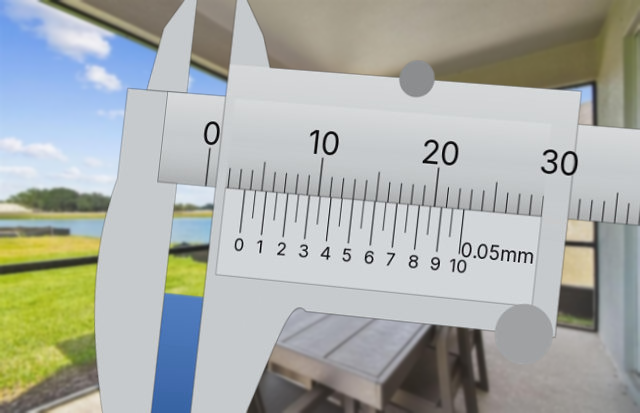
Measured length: 3.5 mm
